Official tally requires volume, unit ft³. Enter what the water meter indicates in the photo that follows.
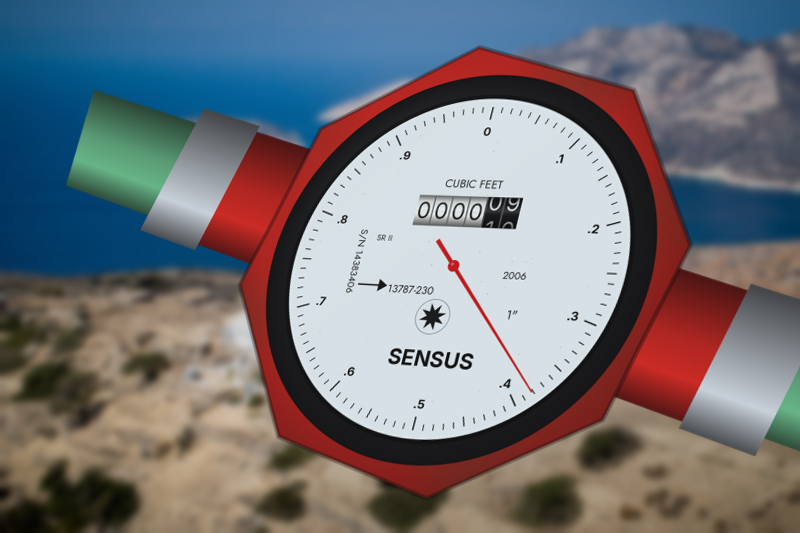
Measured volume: 9.38 ft³
